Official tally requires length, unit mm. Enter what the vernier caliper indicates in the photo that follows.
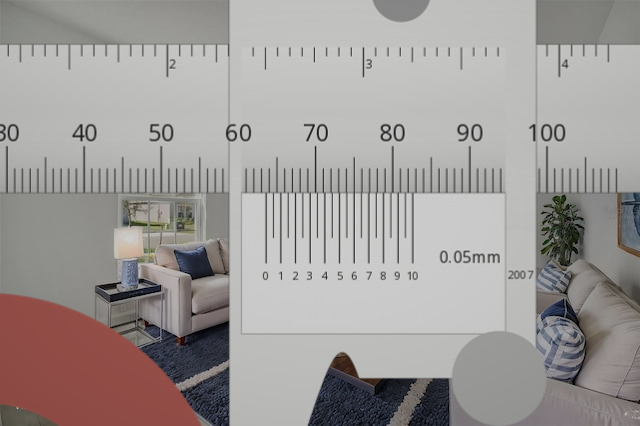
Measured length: 63.6 mm
